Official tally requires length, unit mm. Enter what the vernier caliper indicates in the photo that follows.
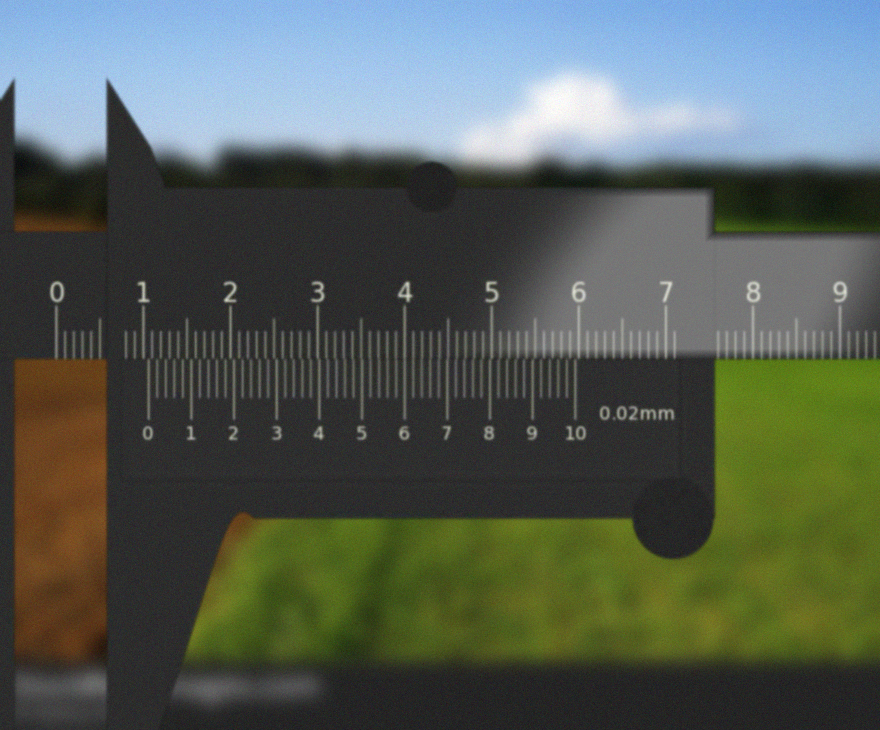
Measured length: 10.6 mm
